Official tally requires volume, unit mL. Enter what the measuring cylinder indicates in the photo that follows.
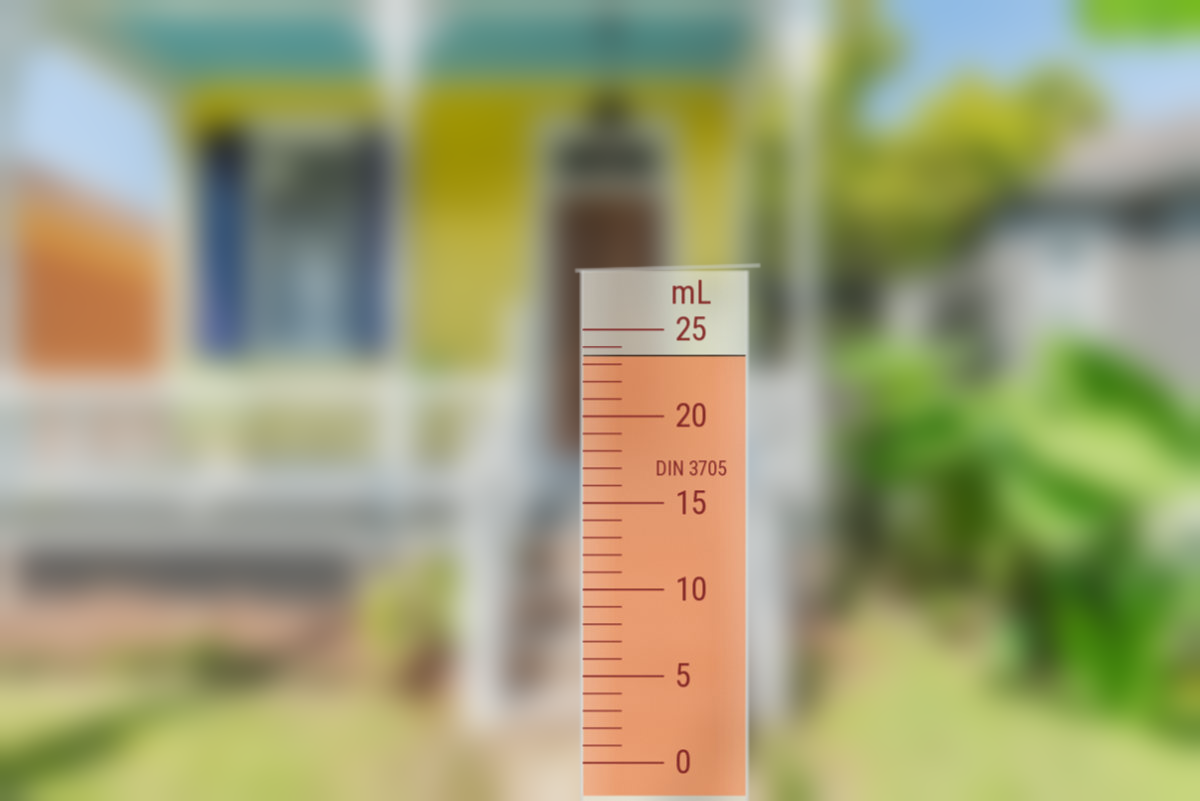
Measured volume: 23.5 mL
